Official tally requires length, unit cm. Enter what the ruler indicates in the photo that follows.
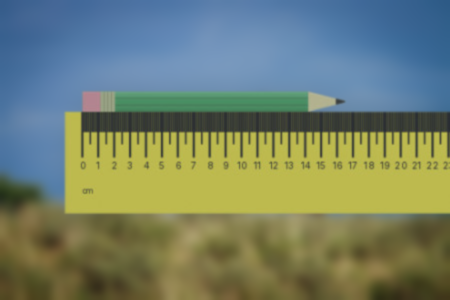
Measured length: 16.5 cm
